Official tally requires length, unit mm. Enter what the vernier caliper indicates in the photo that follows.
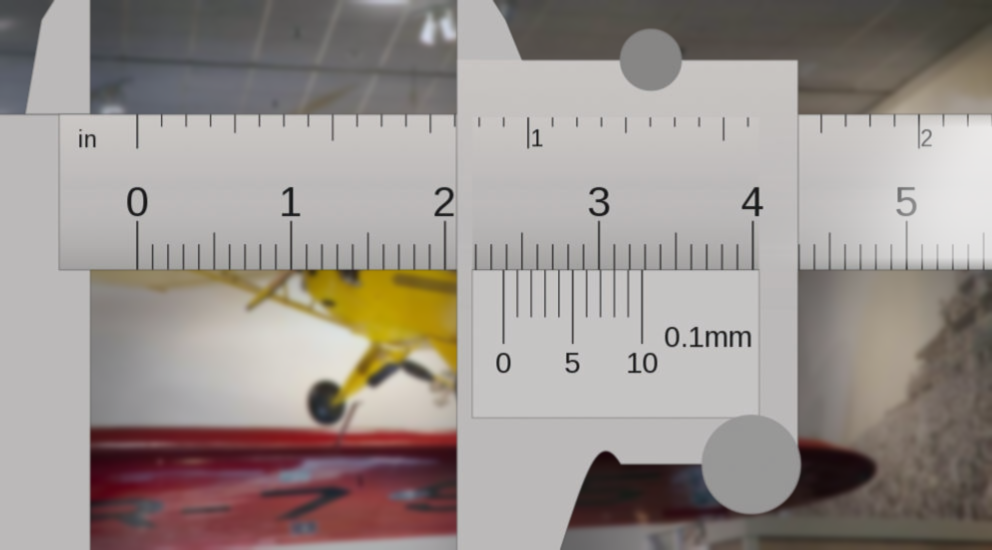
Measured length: 23.8 mm
